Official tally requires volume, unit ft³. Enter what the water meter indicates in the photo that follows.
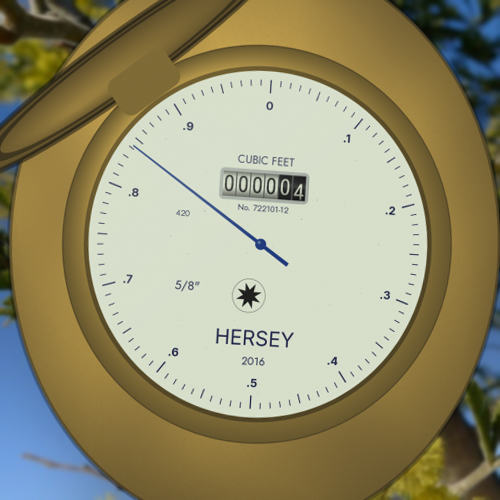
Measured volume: 3.84 ft³
